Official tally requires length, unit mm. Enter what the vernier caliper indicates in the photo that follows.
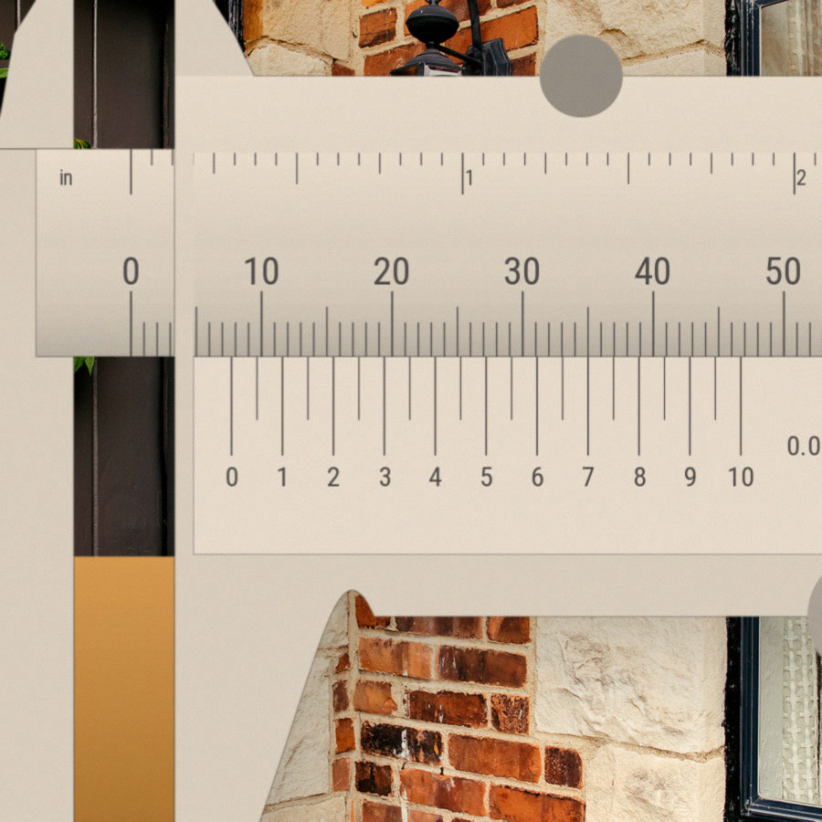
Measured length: 7.7 mm
